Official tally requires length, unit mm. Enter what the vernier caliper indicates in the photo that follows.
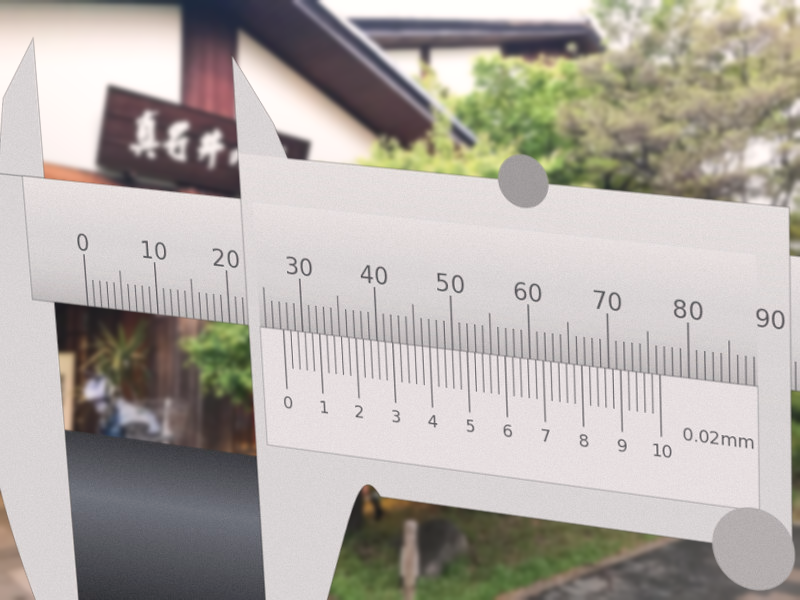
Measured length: 27.4 mm
